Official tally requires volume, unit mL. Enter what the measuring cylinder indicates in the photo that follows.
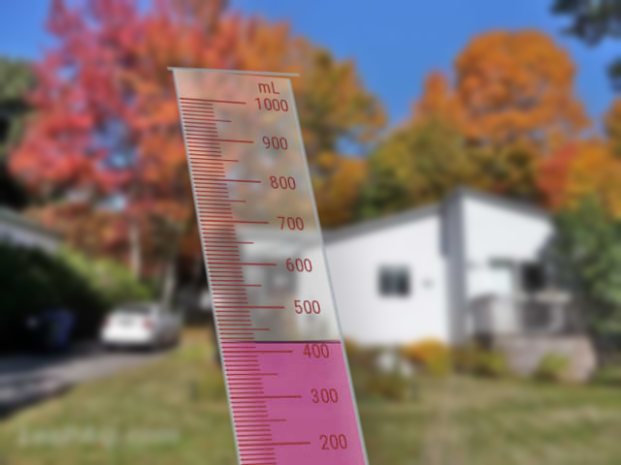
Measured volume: 420 mL
